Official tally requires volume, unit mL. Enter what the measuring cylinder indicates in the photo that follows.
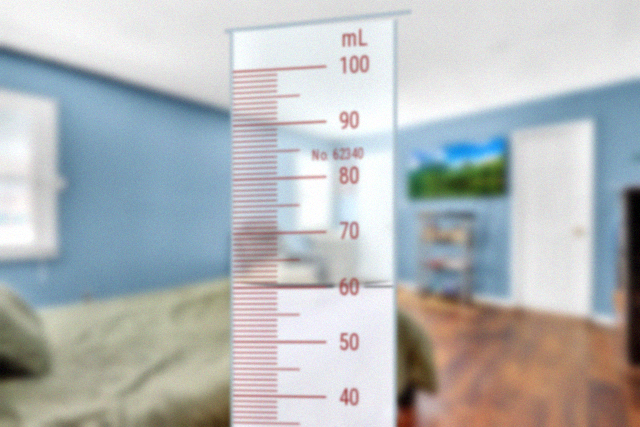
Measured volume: 60 mL
